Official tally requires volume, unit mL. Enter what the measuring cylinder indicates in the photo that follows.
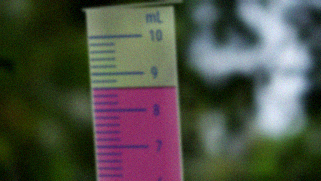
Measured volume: 8.6 mL
